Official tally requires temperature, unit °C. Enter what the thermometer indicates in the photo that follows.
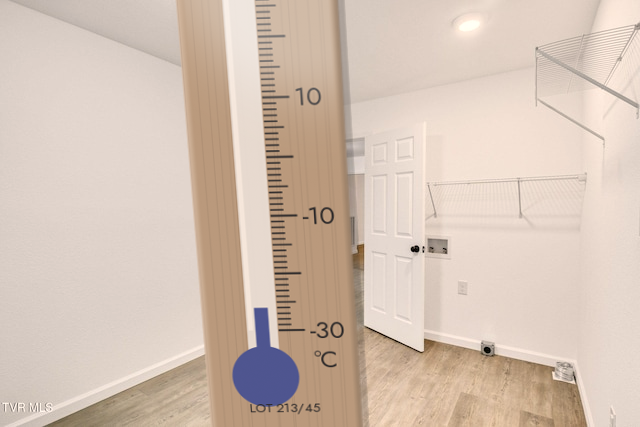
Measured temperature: -26 °C
